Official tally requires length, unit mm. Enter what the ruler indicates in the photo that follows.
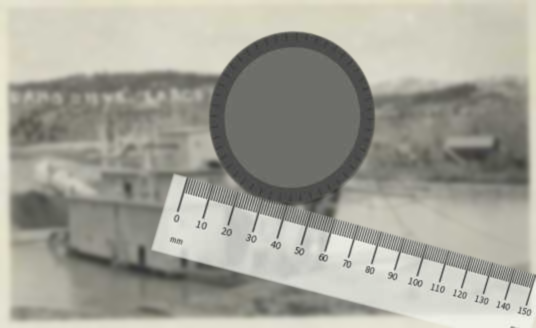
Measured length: 65 mm
